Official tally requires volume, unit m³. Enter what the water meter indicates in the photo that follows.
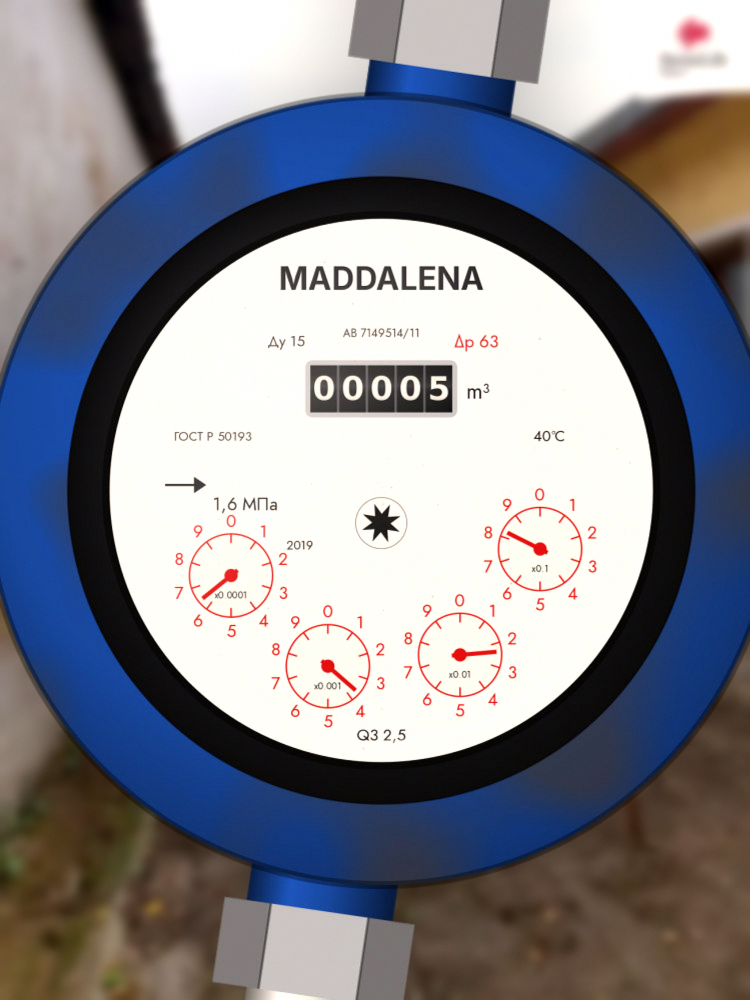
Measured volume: 5.8236 m³
